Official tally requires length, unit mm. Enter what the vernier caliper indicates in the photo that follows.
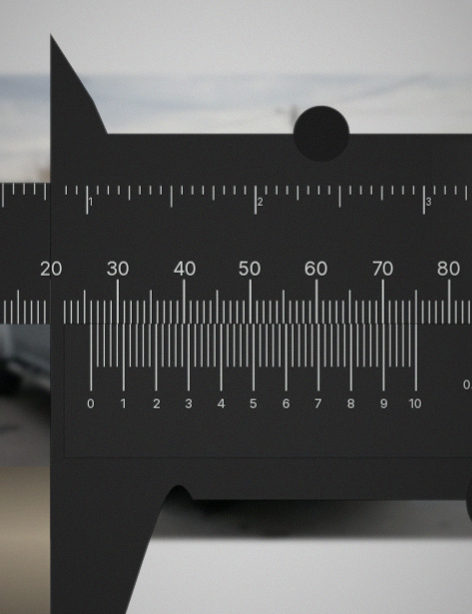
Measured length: 26.0 mm
